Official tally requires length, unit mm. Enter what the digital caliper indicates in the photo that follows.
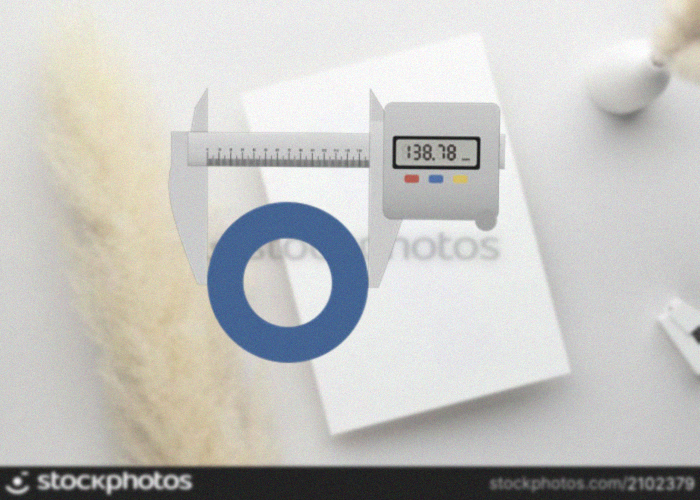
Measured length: 138.78 mm
